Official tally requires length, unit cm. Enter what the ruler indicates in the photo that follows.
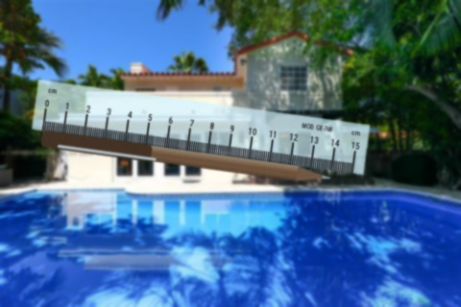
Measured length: 14 cm
